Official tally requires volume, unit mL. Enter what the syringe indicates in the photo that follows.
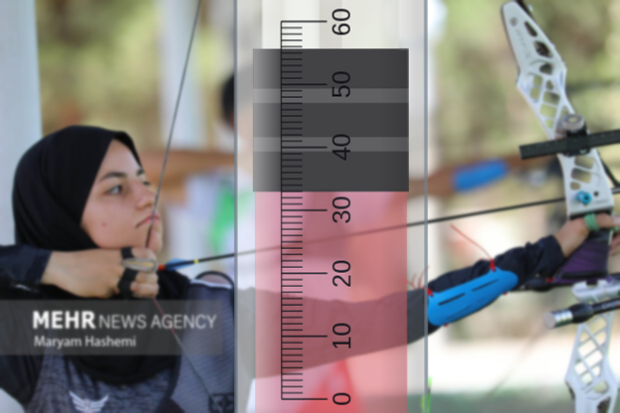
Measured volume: 33 mL
